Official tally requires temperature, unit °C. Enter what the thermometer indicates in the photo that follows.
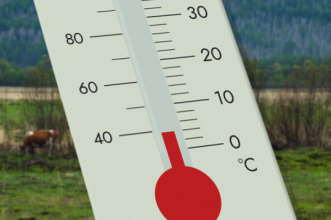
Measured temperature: 4 °C
